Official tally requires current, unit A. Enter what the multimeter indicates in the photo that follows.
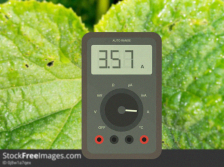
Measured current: 3.57 A
